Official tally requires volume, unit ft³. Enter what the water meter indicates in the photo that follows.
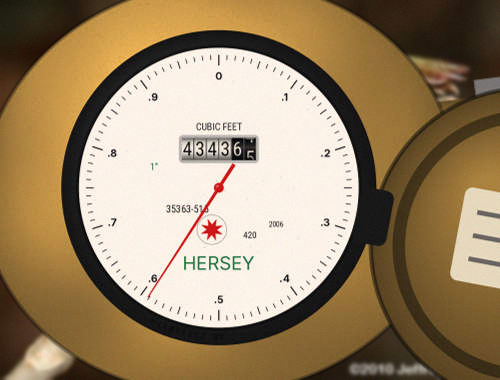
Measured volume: 434364.59 ft³
